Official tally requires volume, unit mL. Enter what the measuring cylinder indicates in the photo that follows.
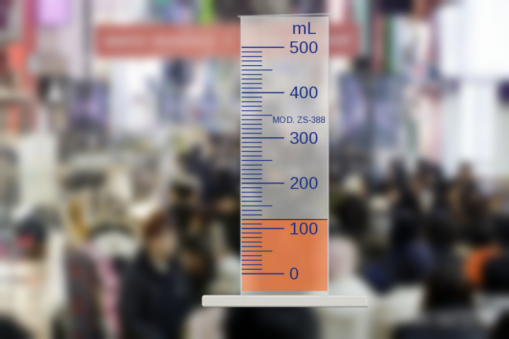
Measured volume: 120 mL
